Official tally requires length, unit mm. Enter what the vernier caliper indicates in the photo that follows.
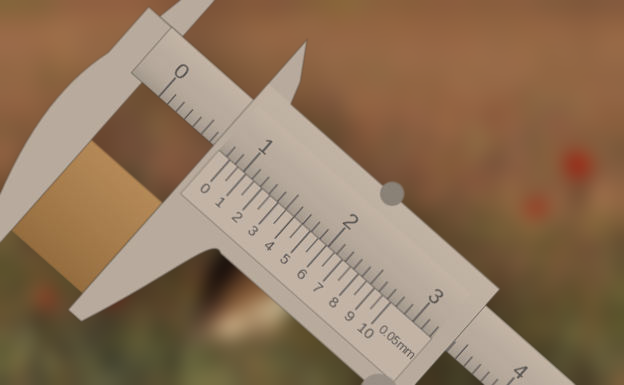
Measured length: 8.4 mm
